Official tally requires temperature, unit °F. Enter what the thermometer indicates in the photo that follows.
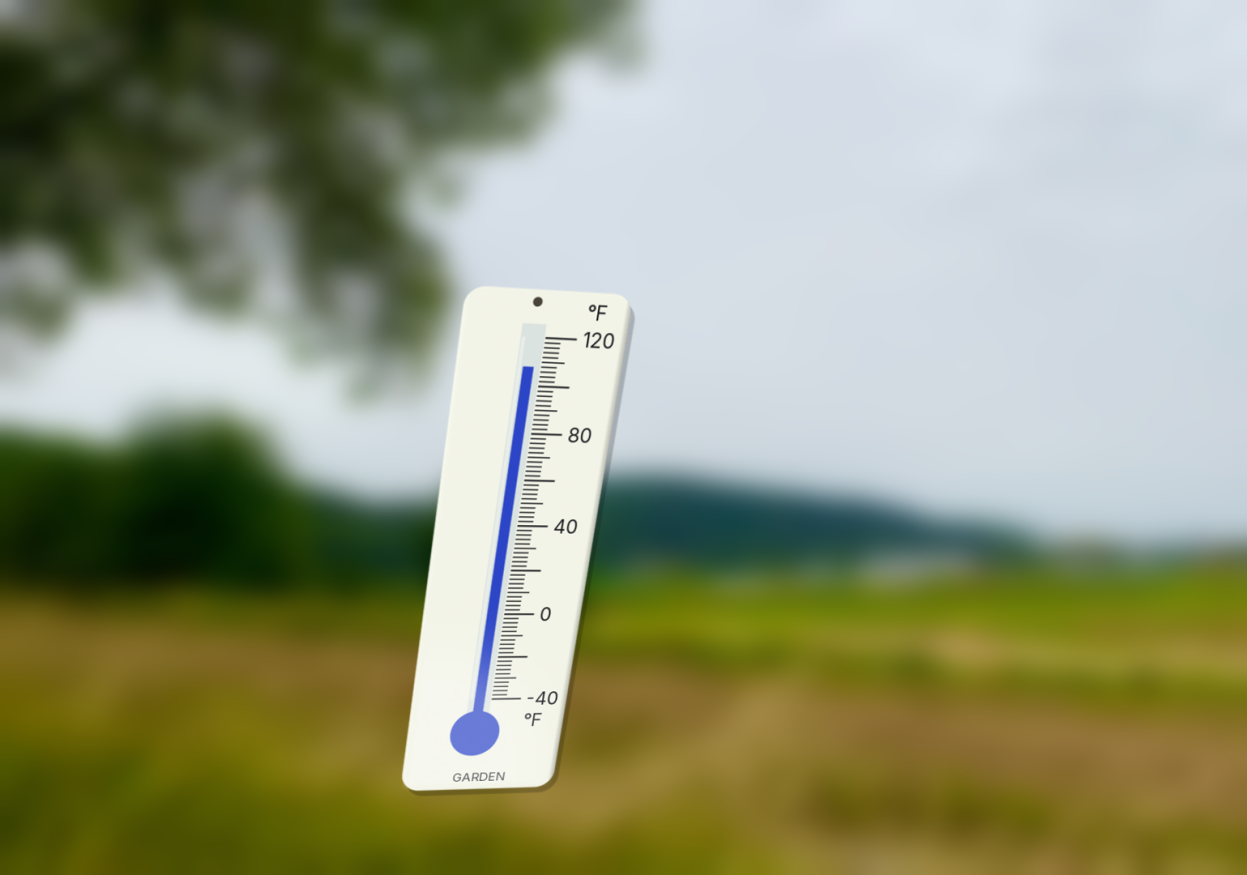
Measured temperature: 108 °F
